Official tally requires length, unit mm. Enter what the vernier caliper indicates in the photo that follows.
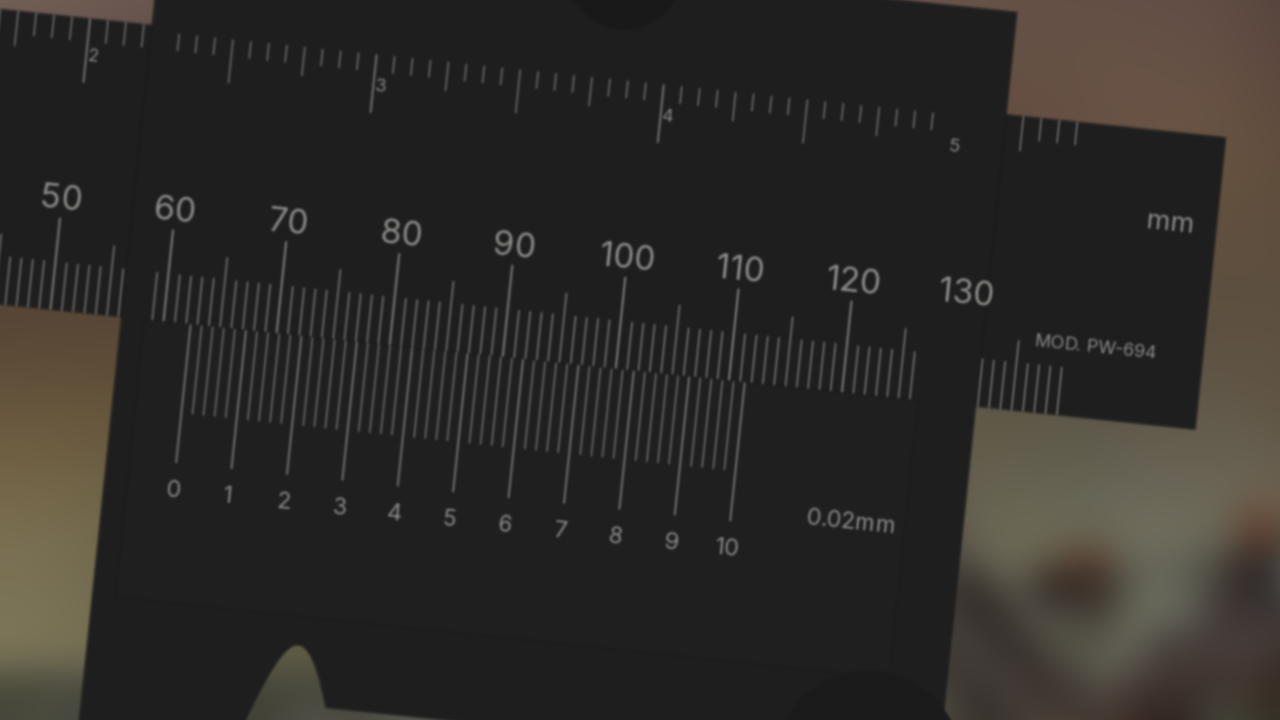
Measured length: 62.4 mm
